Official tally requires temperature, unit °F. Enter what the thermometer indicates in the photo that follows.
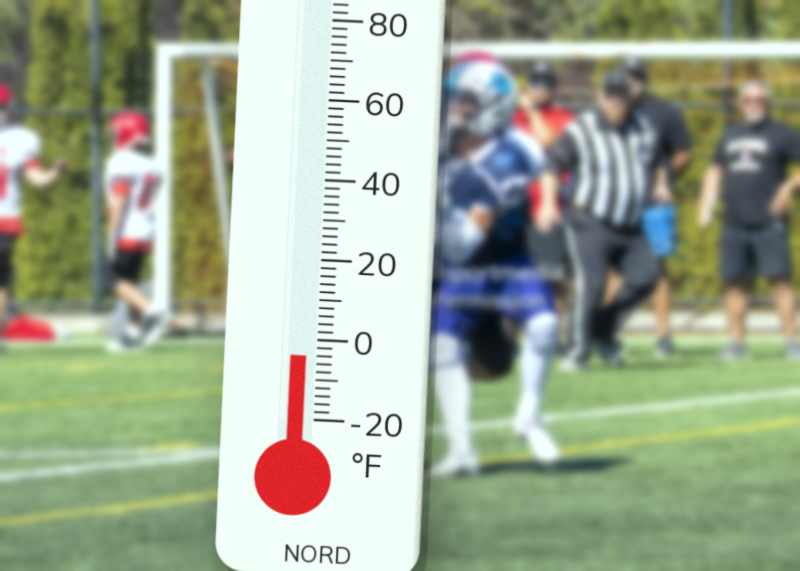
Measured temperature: -4 °F
